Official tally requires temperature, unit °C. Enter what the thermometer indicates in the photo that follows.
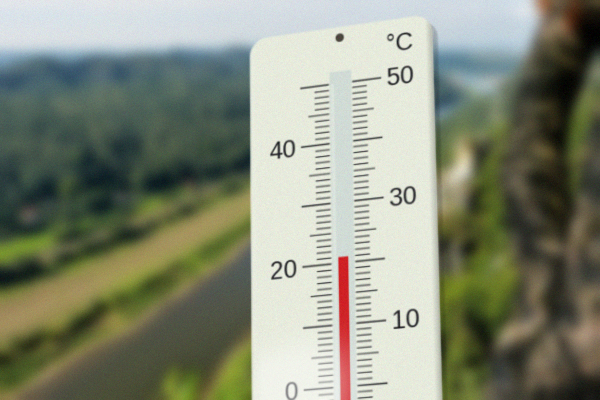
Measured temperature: 21 °C
